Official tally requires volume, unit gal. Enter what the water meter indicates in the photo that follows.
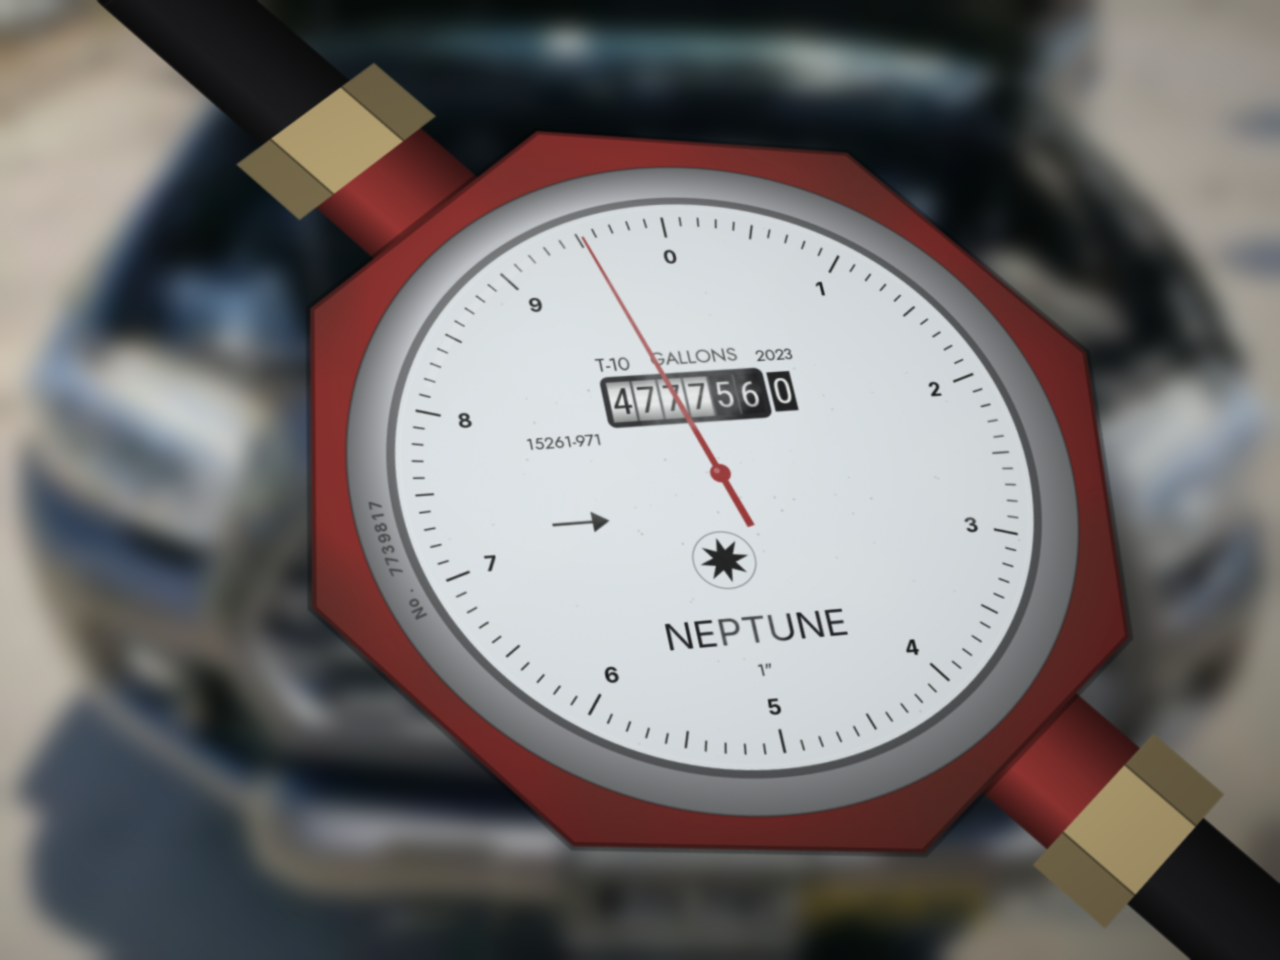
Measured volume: 4777559.5 gal
